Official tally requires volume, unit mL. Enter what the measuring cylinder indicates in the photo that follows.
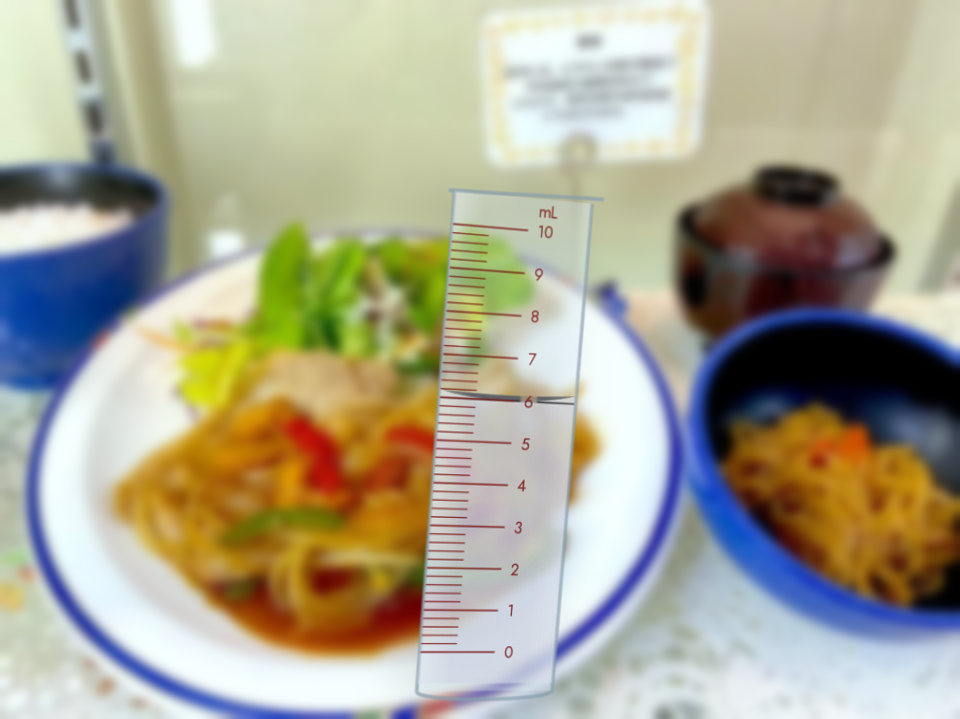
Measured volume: 6 mL
